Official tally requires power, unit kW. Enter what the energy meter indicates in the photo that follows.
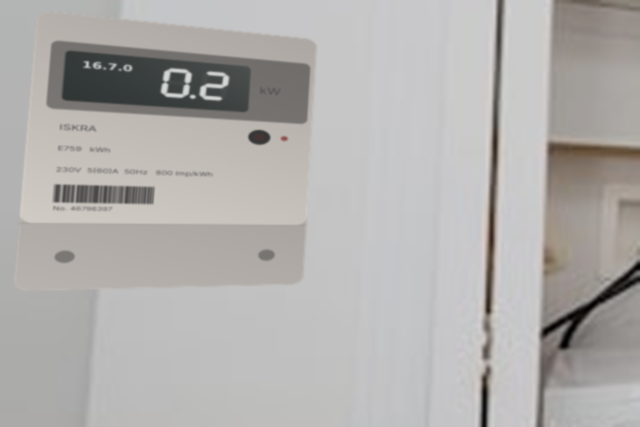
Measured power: 0.2 kW
